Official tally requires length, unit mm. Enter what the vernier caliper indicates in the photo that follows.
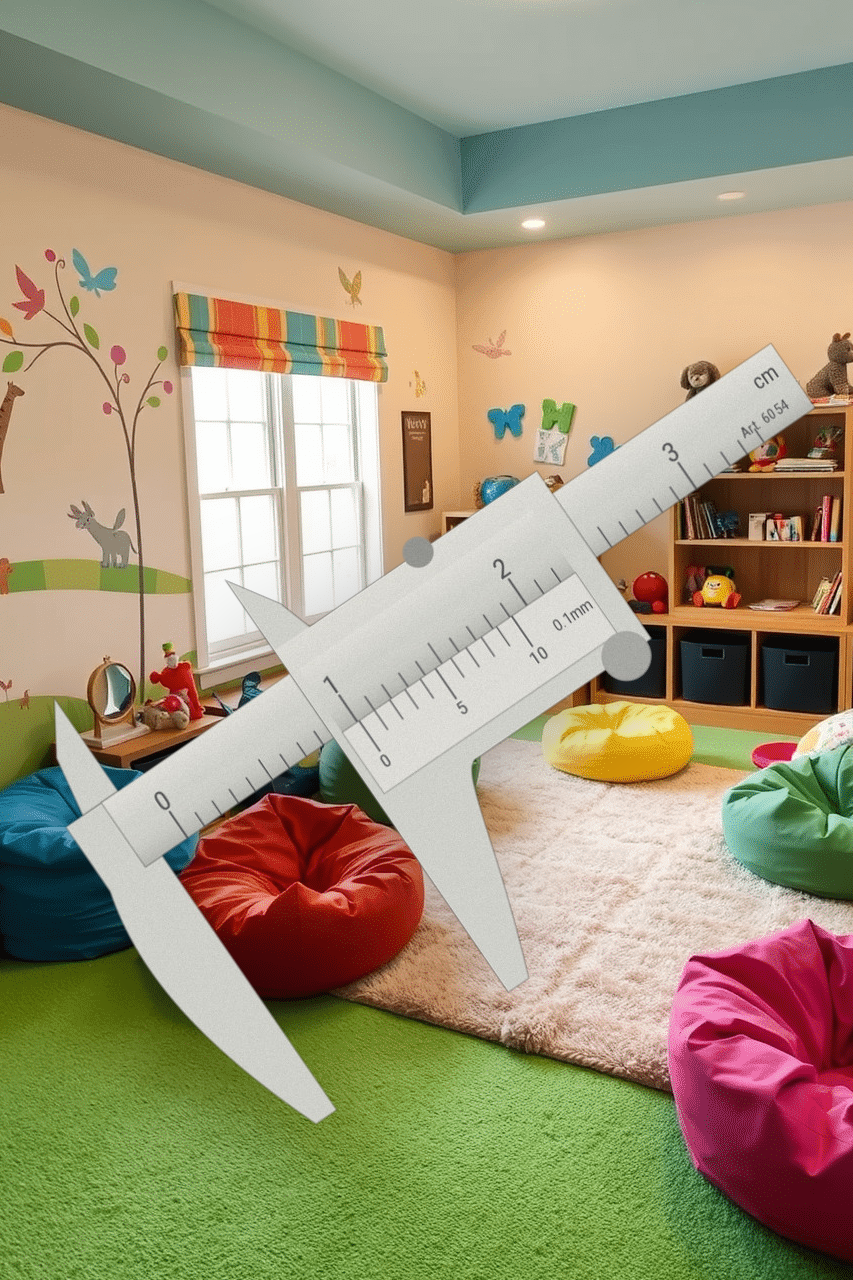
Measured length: 10.1 mm
